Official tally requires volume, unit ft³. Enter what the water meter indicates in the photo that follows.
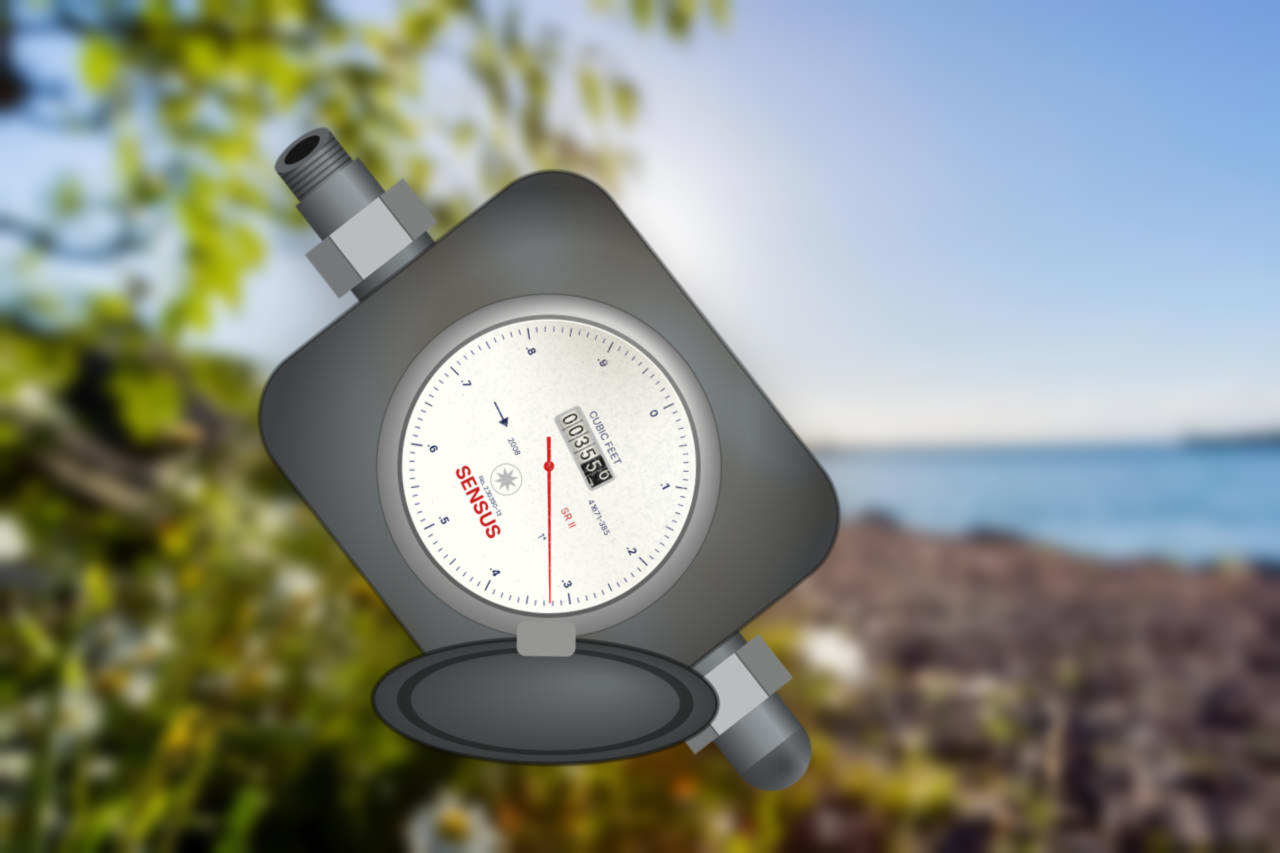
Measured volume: 3556.32 ft³
